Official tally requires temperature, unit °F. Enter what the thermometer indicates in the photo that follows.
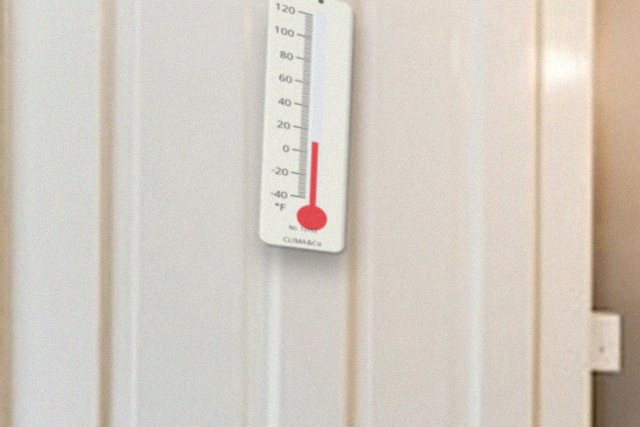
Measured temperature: 10 °F
